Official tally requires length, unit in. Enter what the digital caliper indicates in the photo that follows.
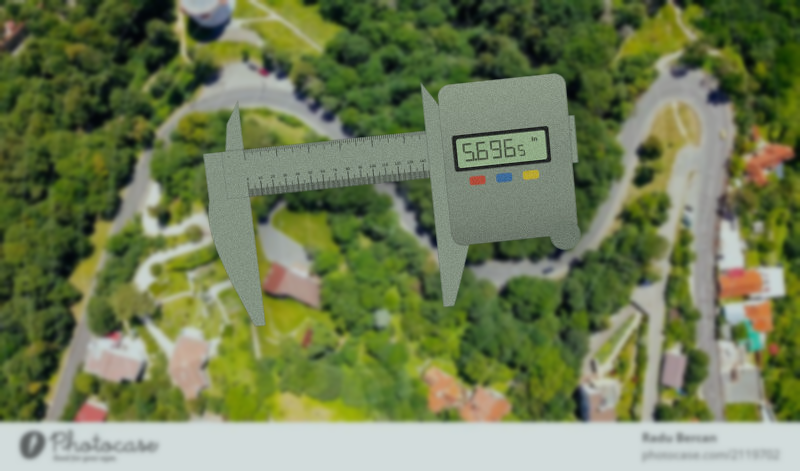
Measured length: 5.6965 in
